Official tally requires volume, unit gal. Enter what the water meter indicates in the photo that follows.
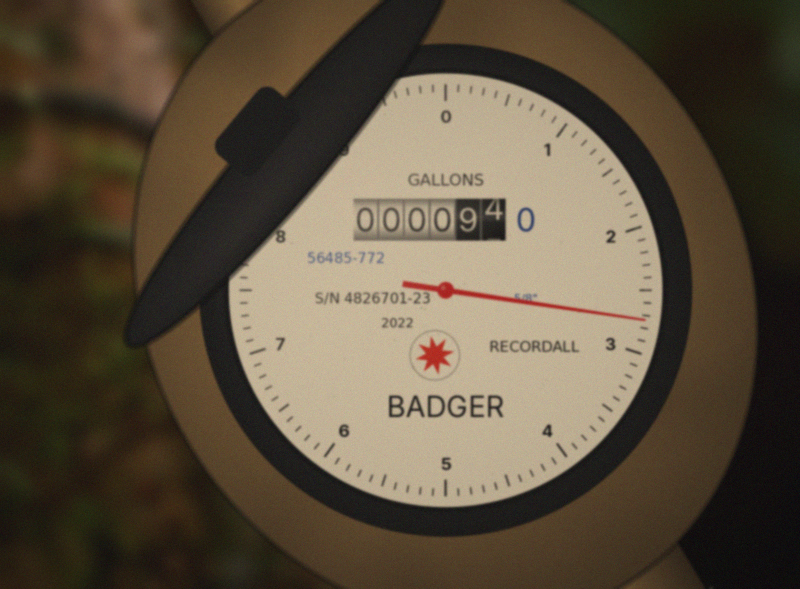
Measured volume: 942.7 gal
